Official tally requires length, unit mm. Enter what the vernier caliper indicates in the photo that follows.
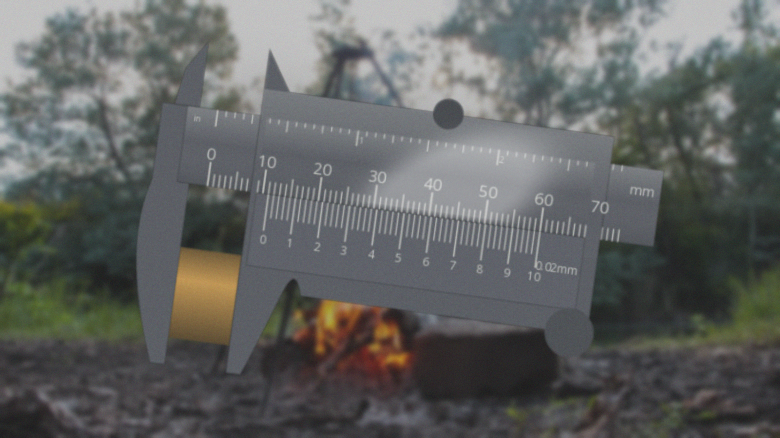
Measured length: 11.0 mm
